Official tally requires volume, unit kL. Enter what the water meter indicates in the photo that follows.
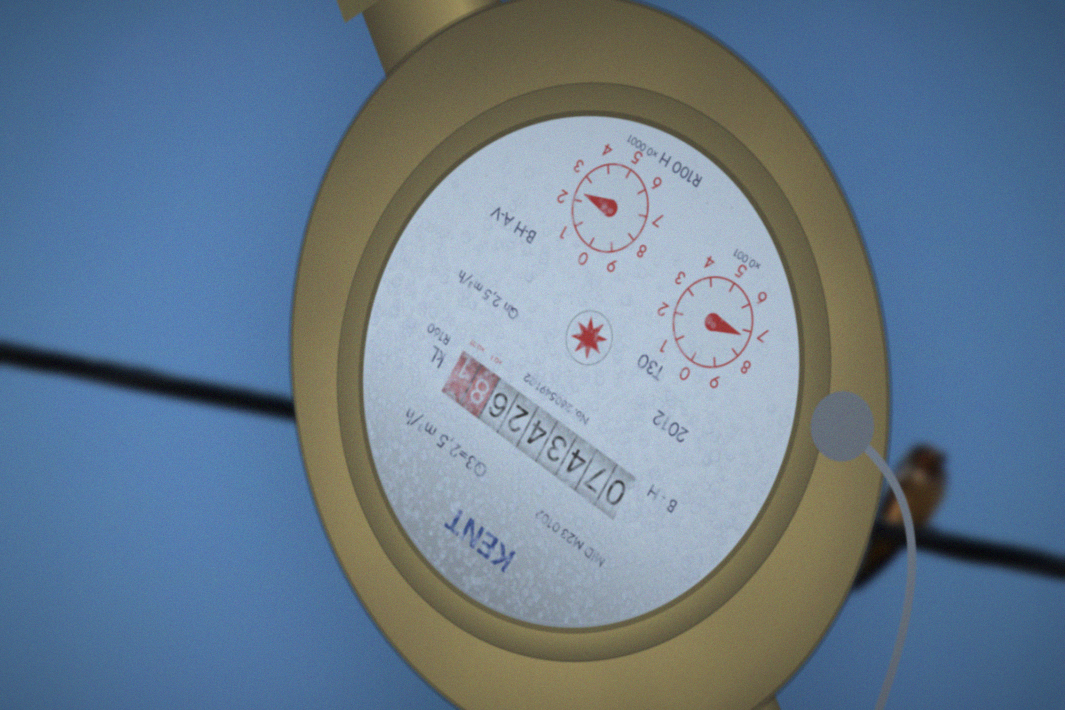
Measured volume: 743426.8072 kL
